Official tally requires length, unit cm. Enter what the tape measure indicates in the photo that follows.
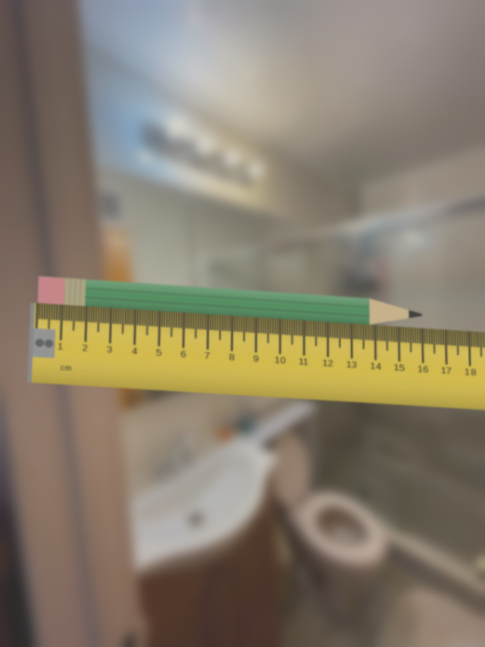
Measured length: 16 cm
